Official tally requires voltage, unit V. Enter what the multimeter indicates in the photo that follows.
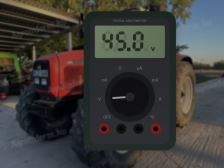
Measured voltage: 45.0 V
